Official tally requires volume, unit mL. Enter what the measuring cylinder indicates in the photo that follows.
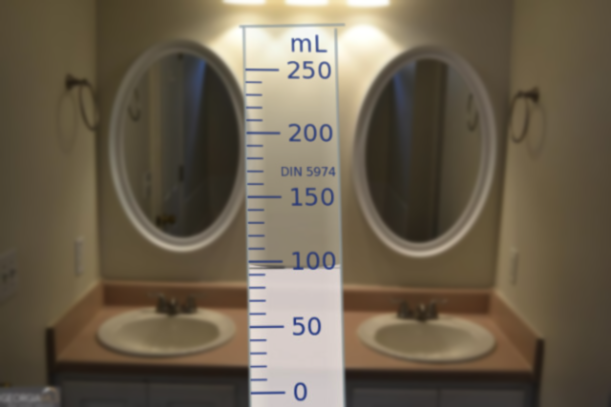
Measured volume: 95 mL
